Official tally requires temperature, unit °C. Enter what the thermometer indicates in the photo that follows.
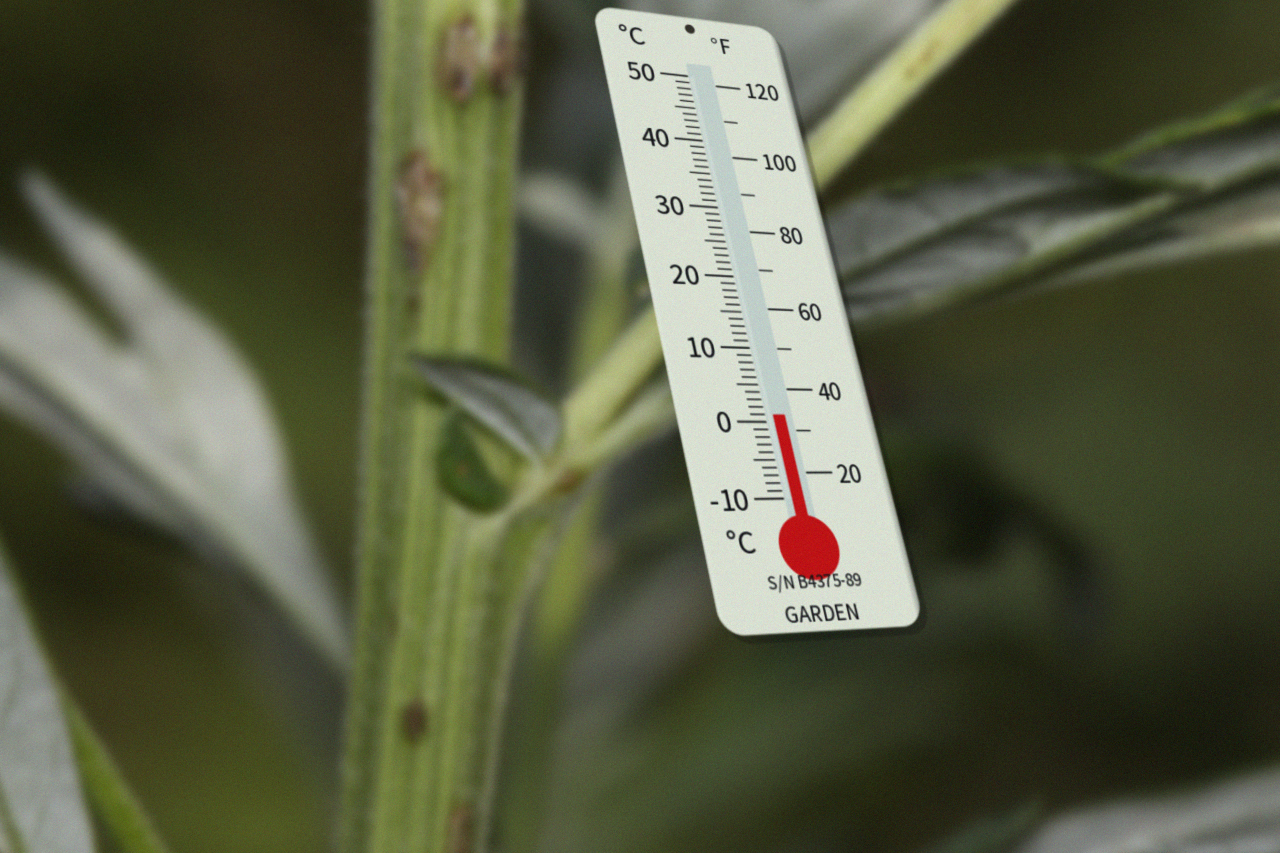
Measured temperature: 1 °C
